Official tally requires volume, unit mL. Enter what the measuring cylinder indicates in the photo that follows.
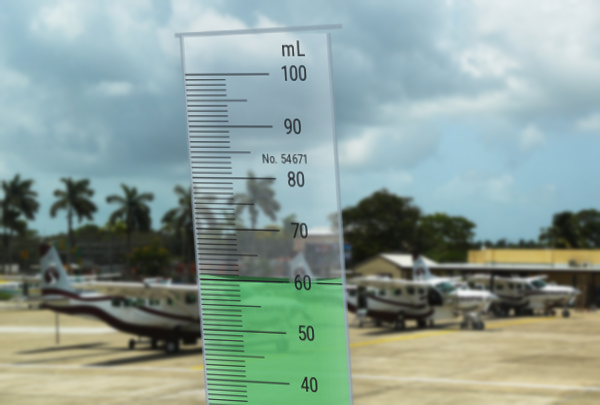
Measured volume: 60 mL
